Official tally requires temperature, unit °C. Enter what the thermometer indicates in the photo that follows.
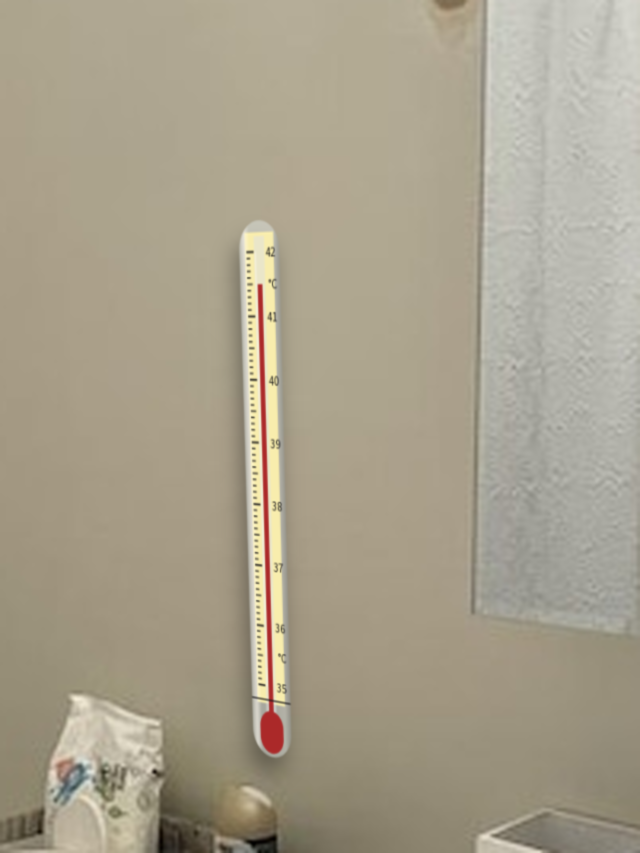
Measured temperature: 41.5 °C
